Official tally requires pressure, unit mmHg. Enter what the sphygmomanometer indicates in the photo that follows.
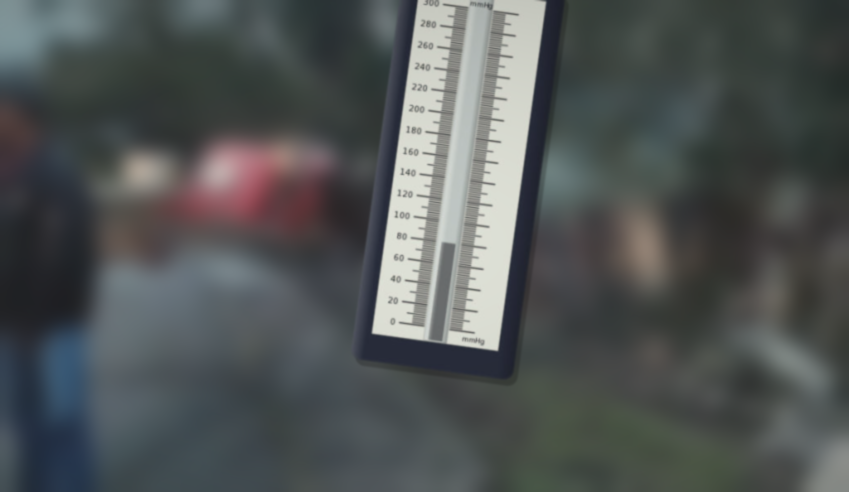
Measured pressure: 80 mmHg
